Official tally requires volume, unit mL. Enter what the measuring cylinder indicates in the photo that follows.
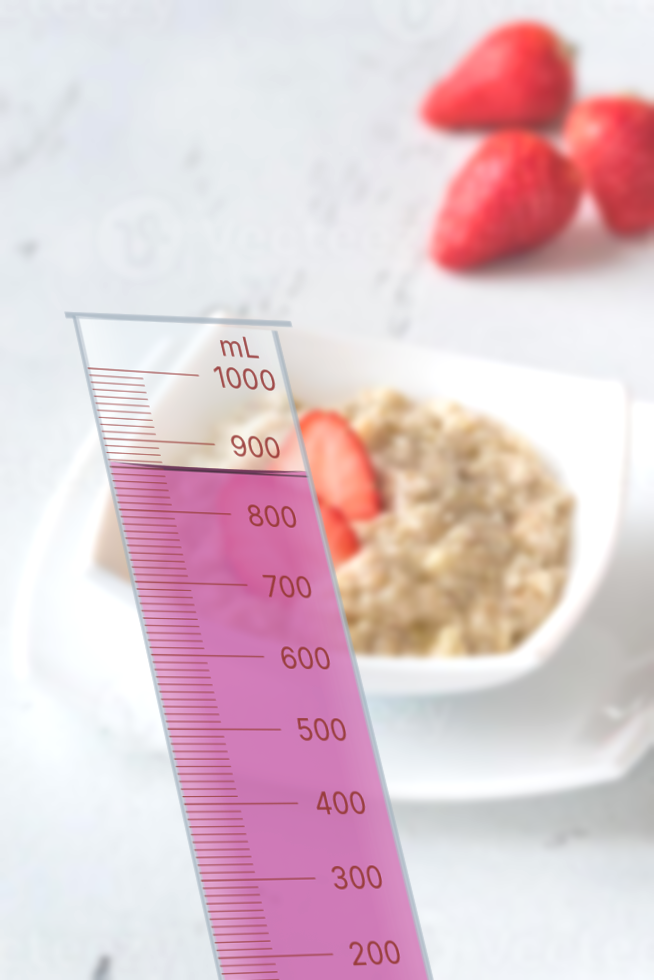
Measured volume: 860 mL
